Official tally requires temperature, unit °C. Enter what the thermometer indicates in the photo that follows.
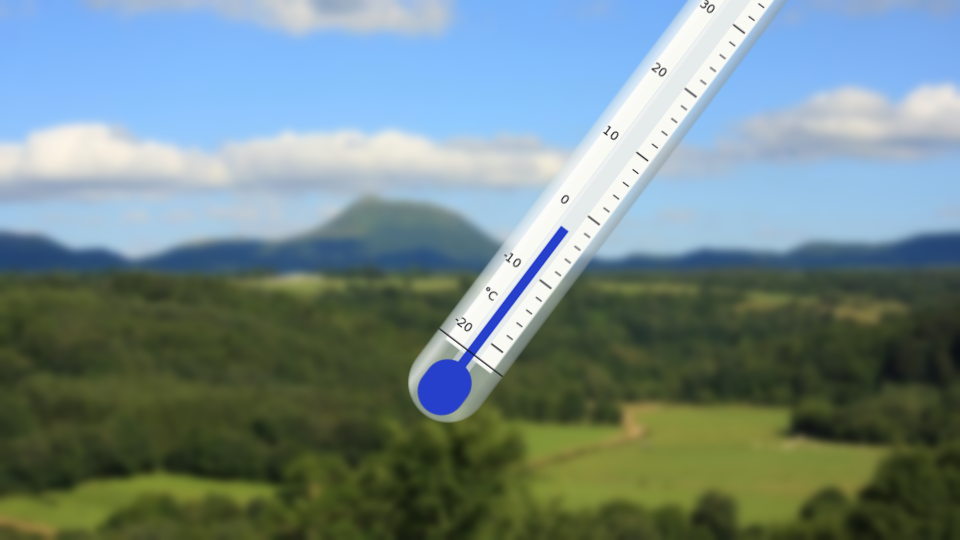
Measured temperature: -3 °C
